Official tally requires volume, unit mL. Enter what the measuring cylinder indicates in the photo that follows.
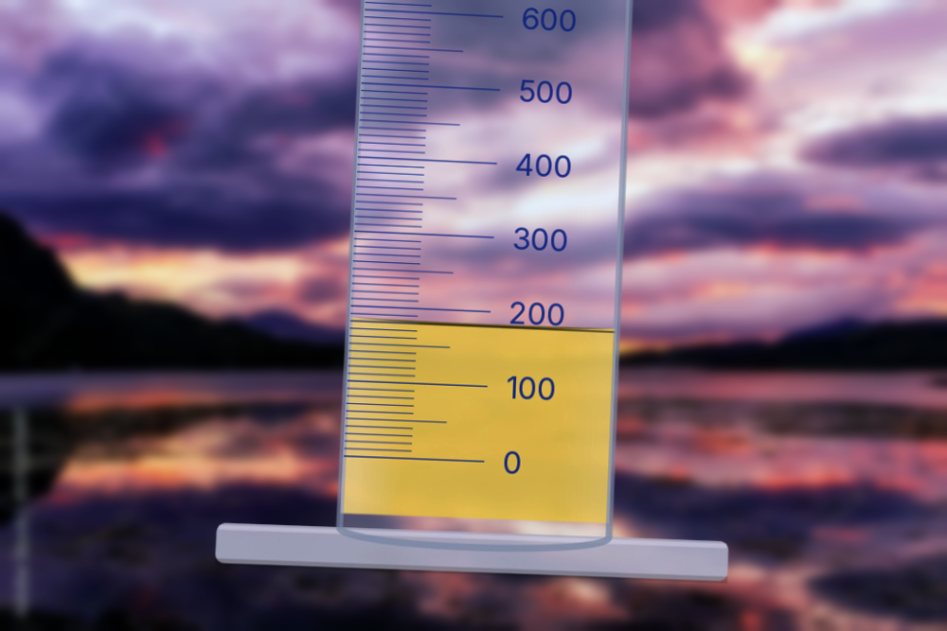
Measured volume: 180 mL
